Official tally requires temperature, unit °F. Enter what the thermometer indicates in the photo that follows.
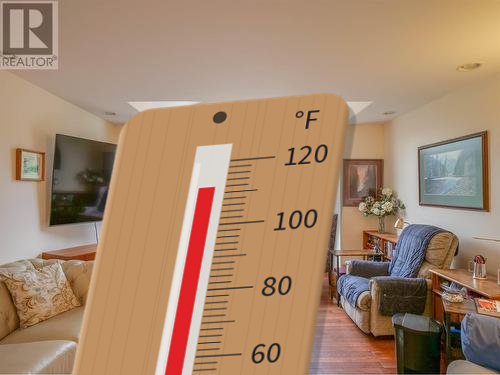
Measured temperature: 112 °F
